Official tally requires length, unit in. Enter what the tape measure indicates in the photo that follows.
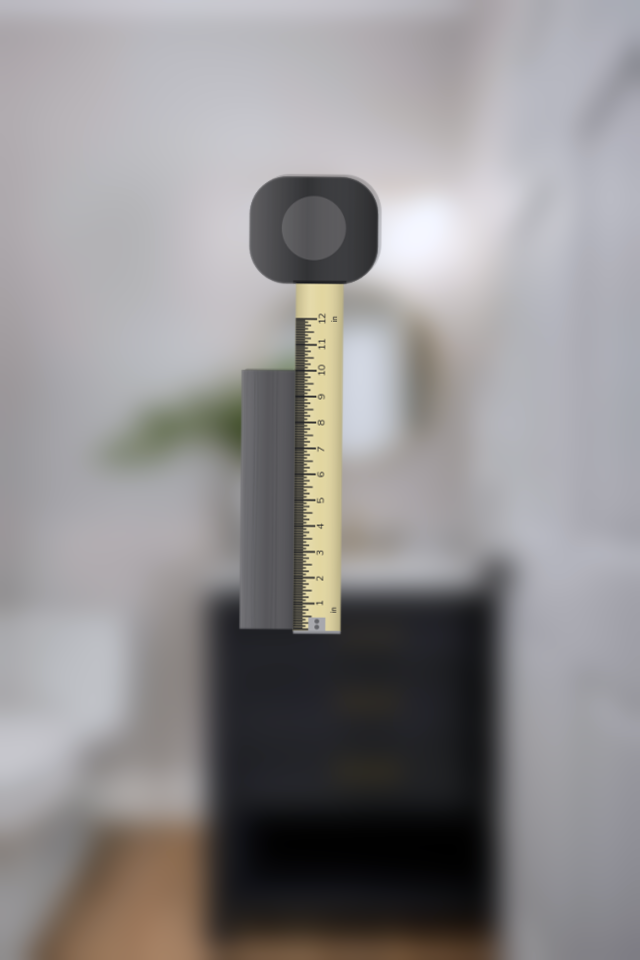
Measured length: 10 in
